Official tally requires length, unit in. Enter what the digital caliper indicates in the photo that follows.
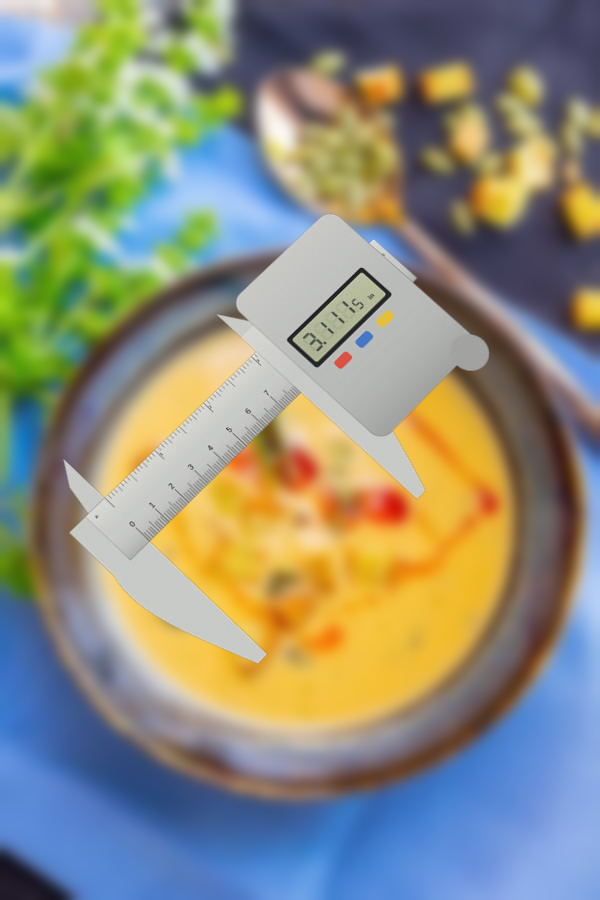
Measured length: 3.1115 in
